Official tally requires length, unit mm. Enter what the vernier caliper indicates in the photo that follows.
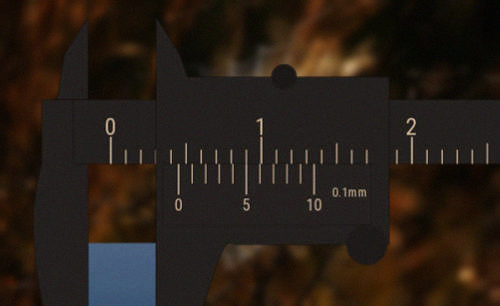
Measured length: 4.5 mm
